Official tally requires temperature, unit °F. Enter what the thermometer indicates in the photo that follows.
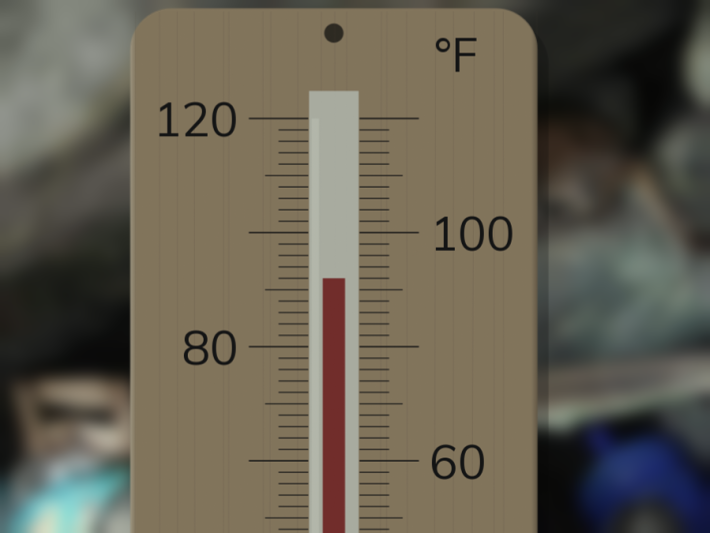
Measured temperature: 92 °F
